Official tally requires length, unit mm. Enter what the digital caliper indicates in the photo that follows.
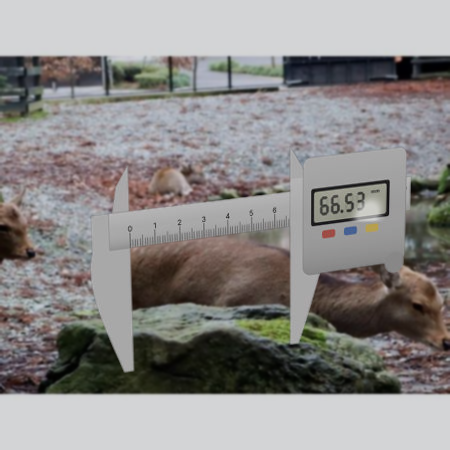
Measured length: 66.53 mm
